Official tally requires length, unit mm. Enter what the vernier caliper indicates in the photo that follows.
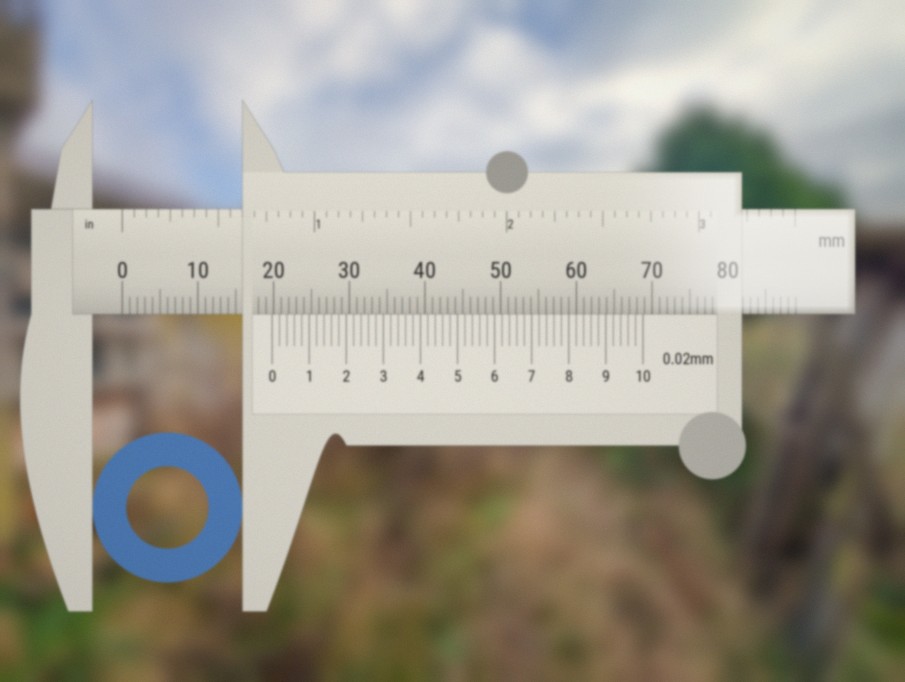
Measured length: 19.8 mm
